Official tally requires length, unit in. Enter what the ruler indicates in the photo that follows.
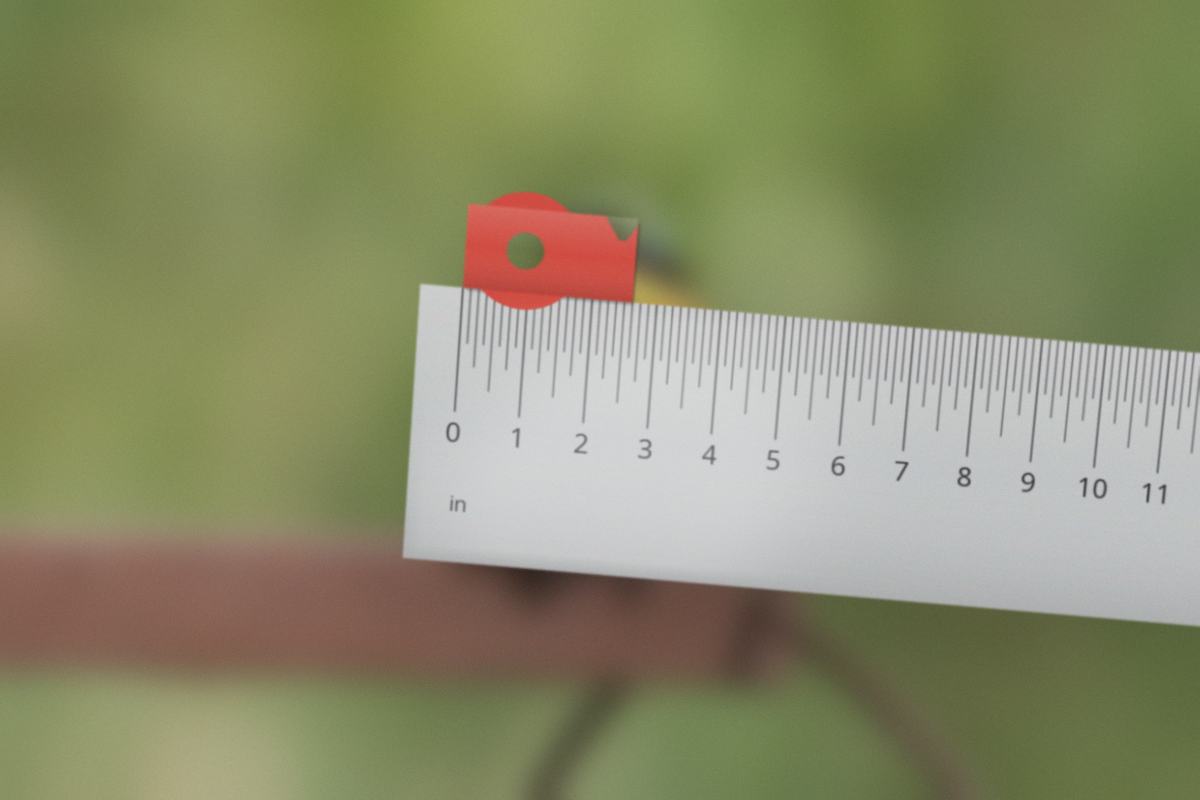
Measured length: 2.625 in
